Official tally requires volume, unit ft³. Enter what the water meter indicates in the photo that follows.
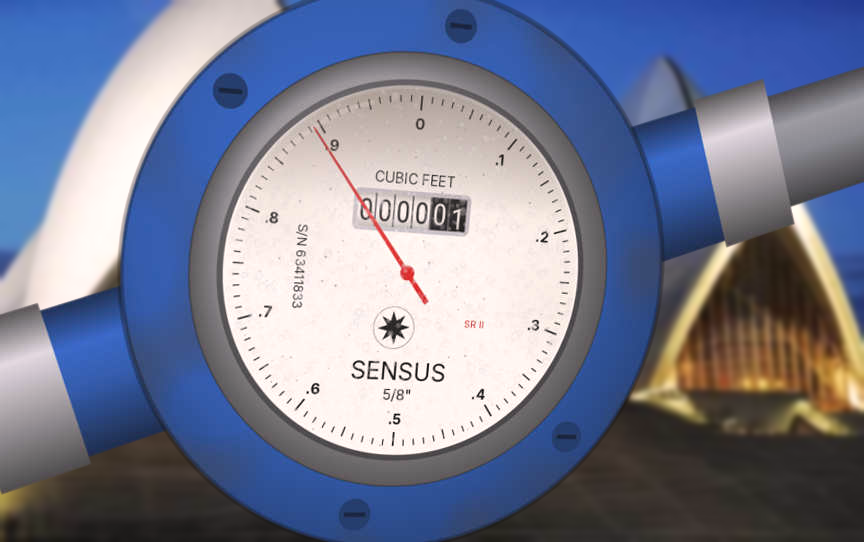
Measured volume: 0.89 ft³
